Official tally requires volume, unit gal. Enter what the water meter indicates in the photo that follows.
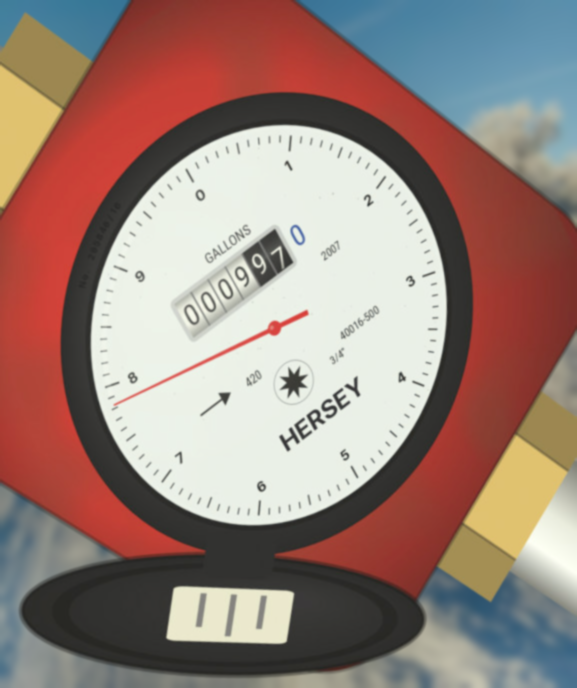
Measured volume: 9967.8 gal
